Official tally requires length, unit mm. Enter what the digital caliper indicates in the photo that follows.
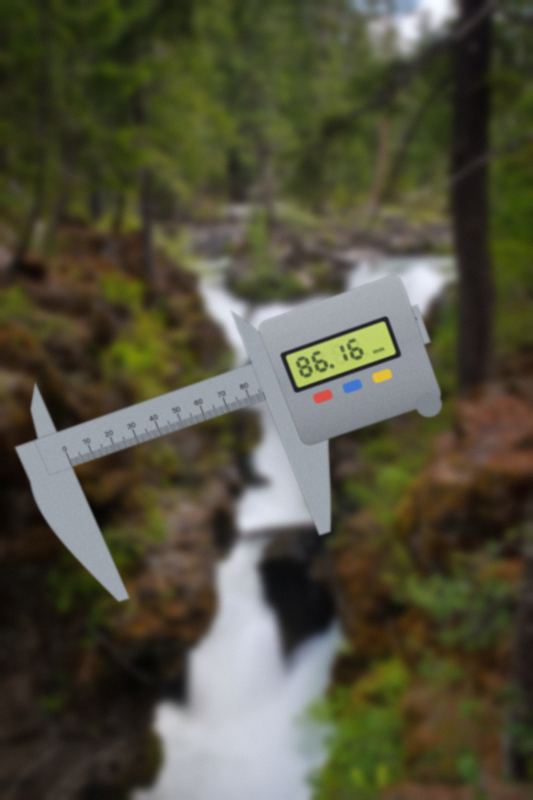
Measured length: 86.16 mm
